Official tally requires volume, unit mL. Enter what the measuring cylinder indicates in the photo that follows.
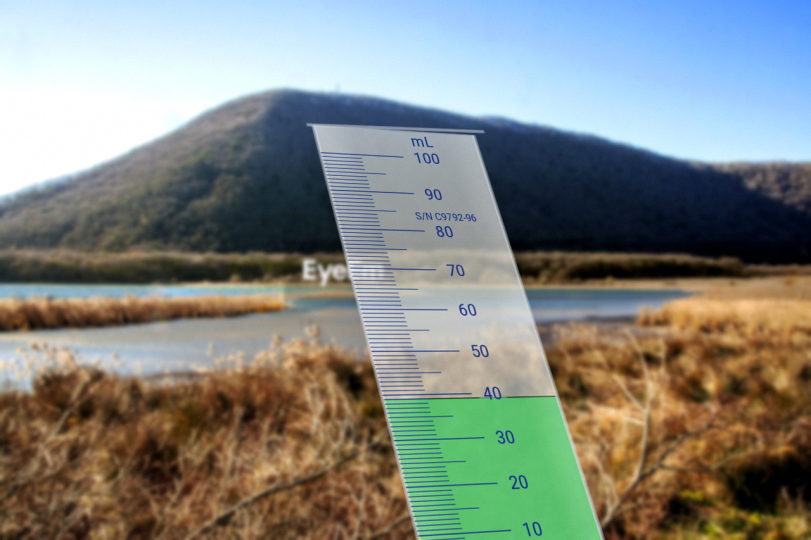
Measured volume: 39 mL
